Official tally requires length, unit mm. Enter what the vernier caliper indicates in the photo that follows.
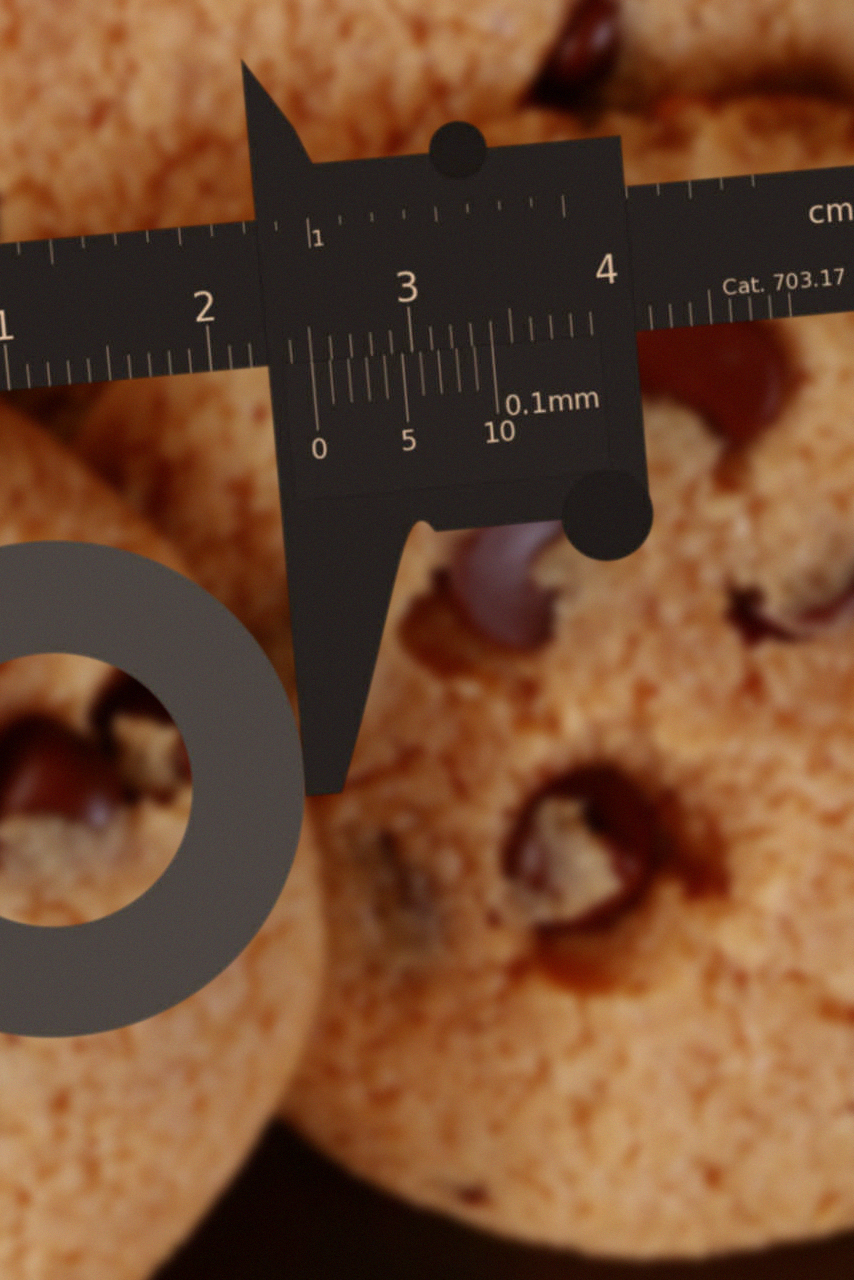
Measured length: 25.0 mm
